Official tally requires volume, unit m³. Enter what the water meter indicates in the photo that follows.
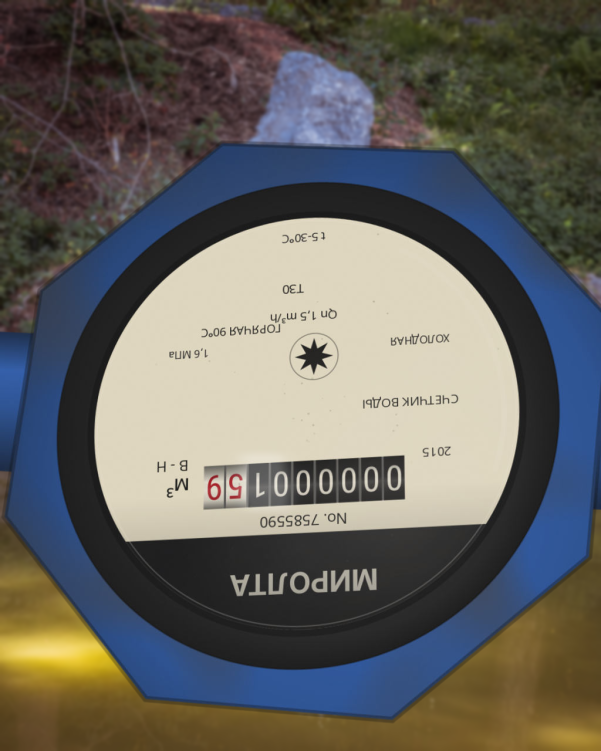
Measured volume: 1.59 m³
